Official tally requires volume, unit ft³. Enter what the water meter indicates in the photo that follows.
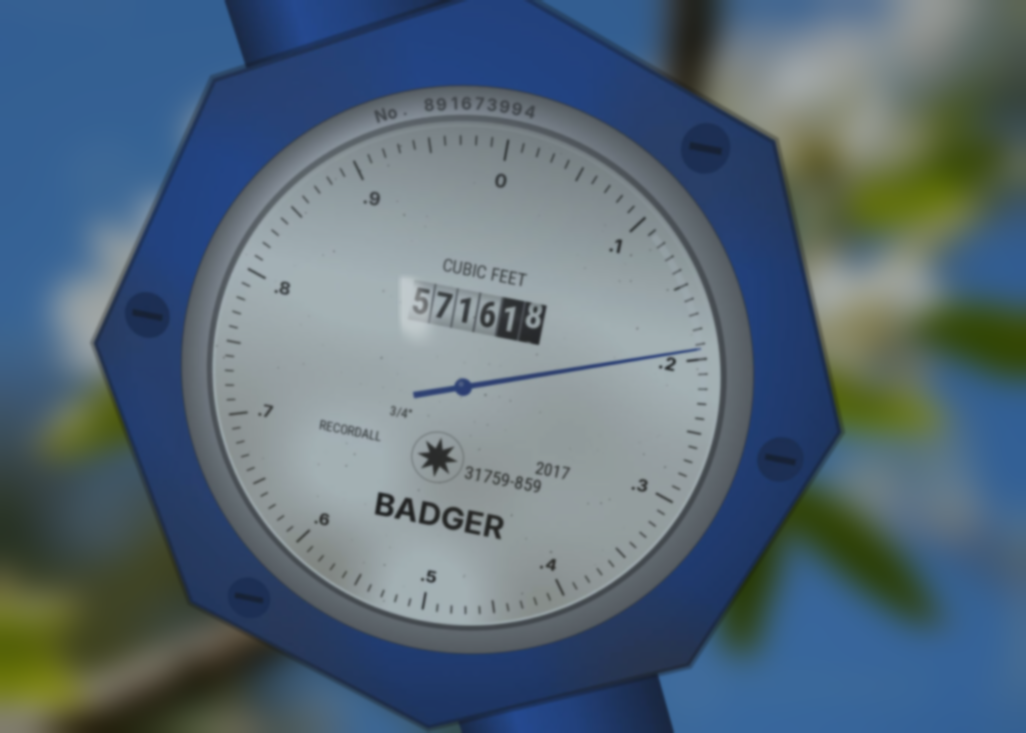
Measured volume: 571618.19 ft³
